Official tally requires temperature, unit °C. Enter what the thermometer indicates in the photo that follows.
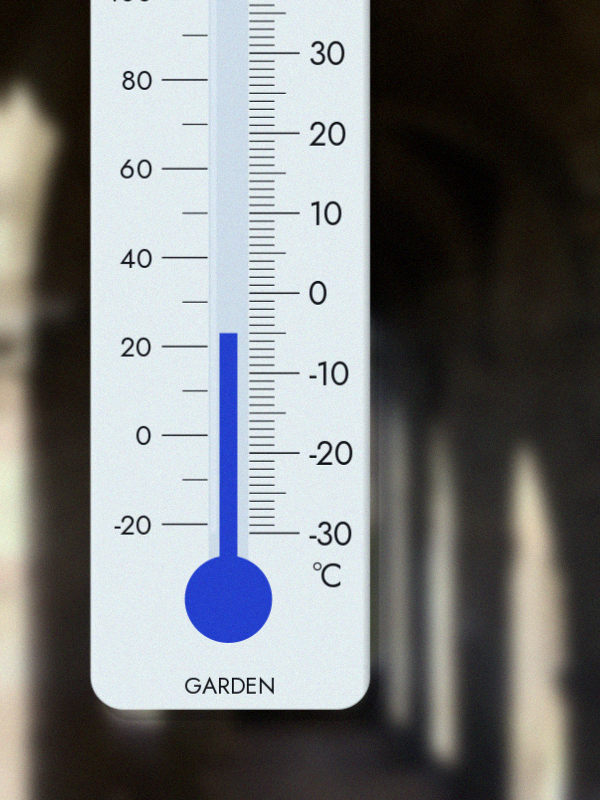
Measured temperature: -5 °C
